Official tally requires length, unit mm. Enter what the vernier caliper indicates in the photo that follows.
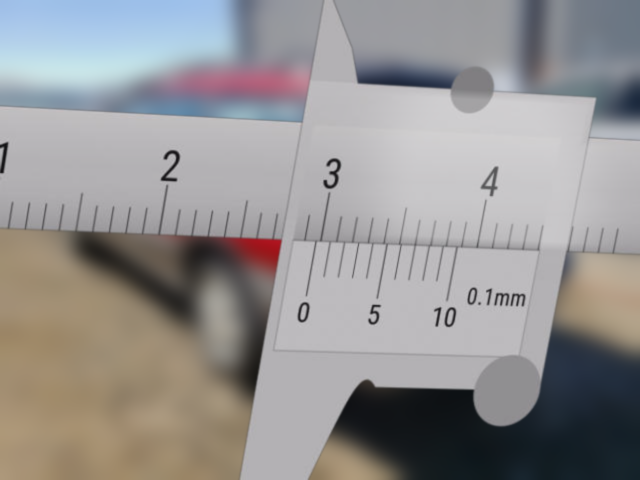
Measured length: 29.7 mm
